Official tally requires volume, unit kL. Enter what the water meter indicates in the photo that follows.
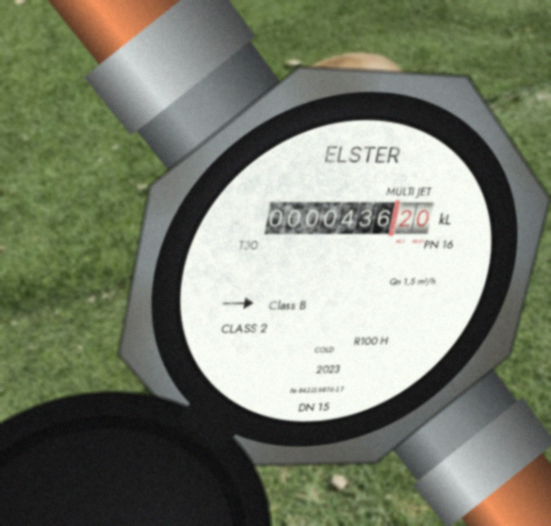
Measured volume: 436.20 kL
